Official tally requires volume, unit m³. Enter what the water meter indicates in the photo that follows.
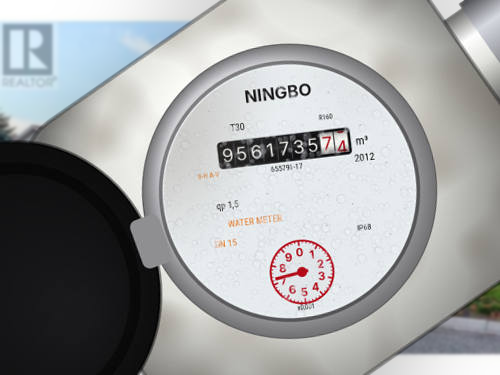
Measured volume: 9561735.737 m³
